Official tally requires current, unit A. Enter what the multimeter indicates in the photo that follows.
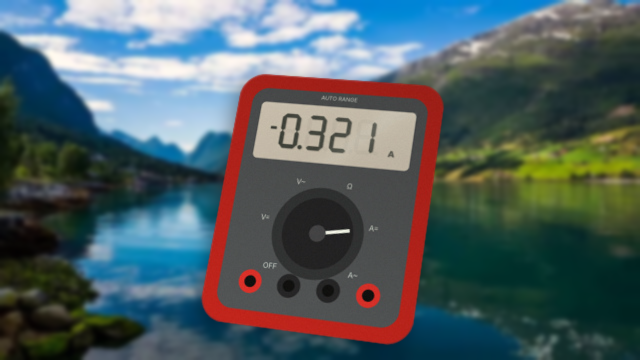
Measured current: -0.321 A
